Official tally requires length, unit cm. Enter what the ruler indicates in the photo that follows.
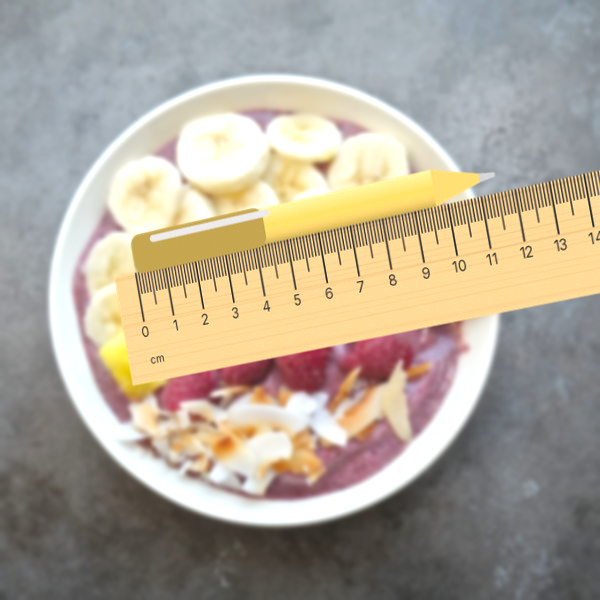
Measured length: 11.5 cm
